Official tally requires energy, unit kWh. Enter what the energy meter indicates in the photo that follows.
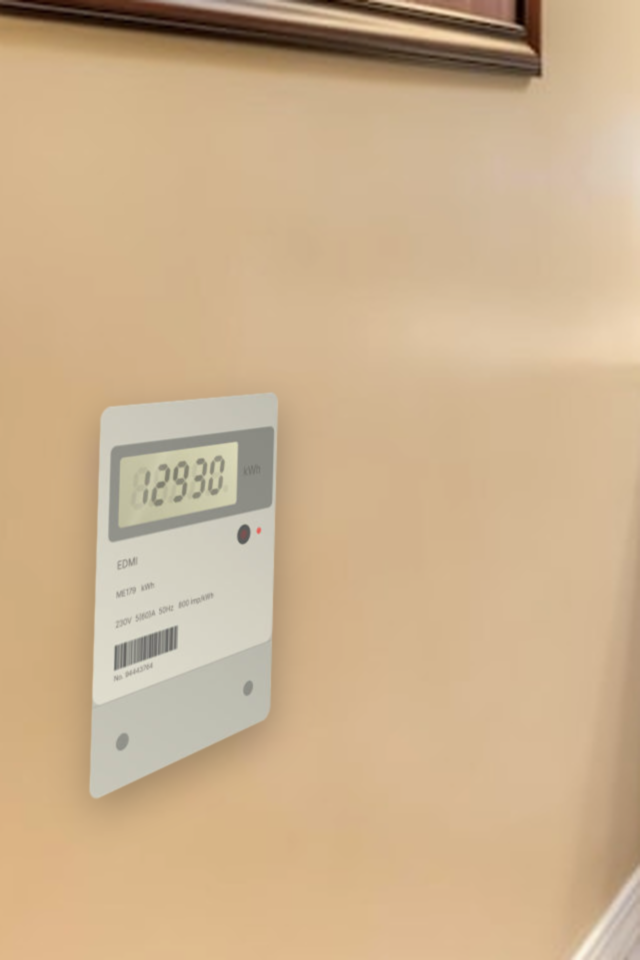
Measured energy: 12930 kWh
